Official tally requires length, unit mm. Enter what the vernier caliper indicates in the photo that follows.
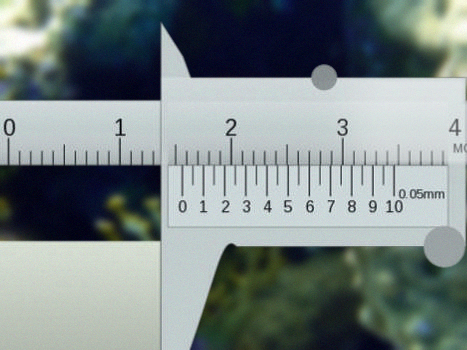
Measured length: 15.6 mm
